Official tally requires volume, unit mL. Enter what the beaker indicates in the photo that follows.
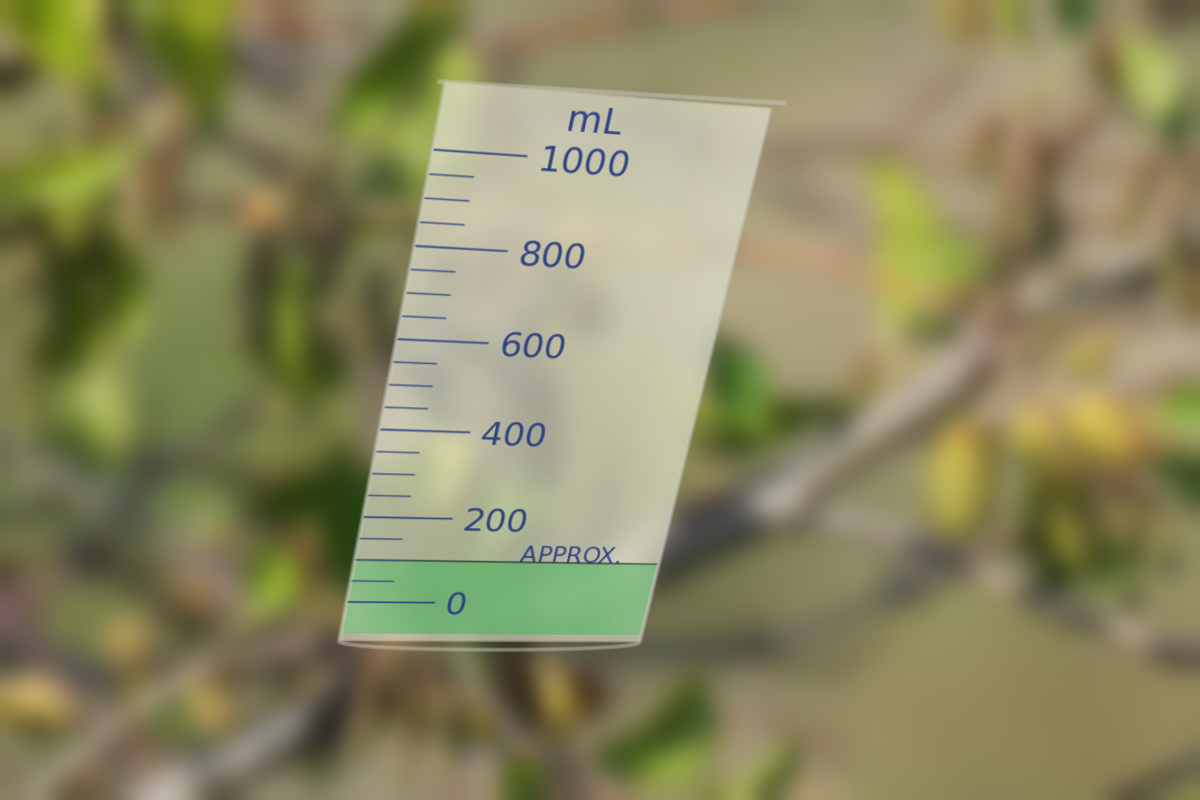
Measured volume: 100 mL
